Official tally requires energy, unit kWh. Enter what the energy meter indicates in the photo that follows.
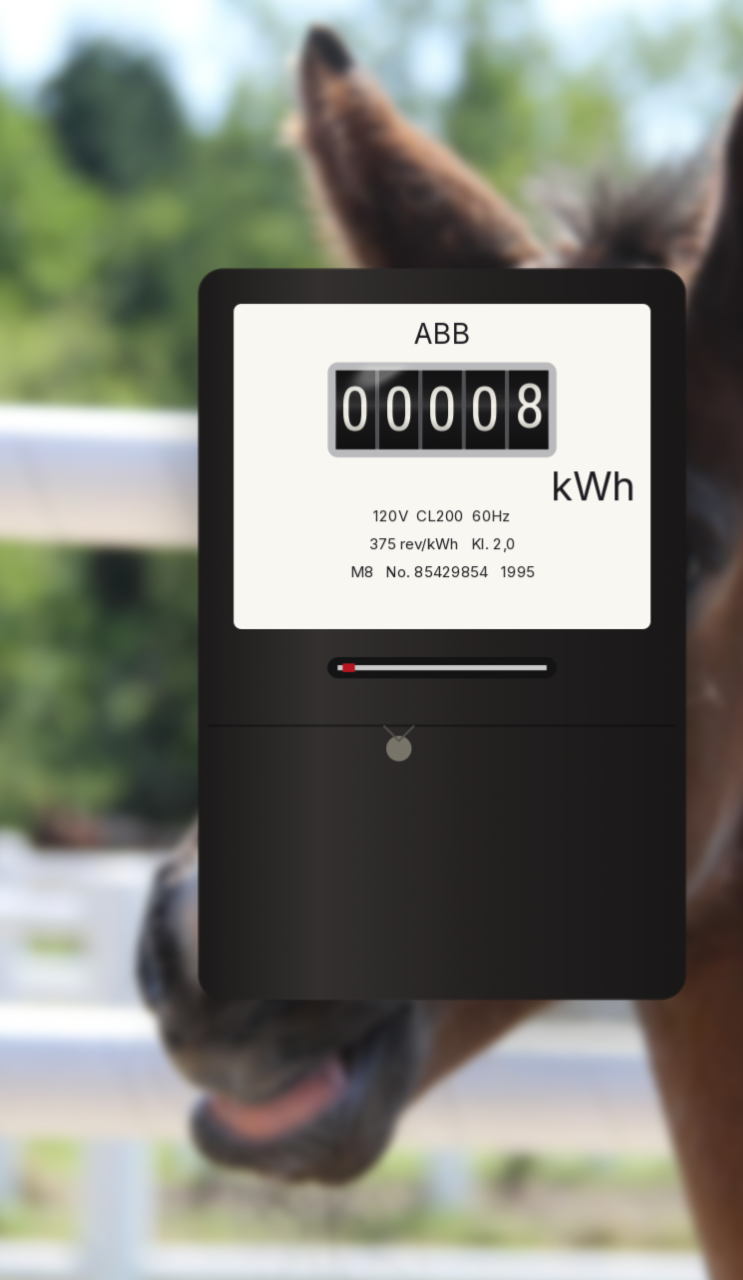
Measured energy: 8 kWh
